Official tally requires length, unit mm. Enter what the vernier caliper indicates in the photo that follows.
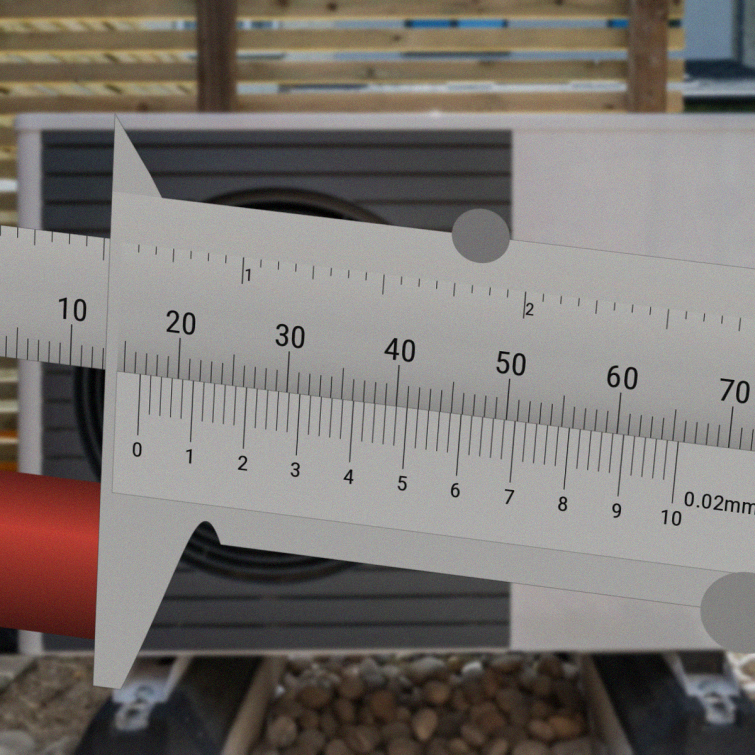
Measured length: 16.5 mm
